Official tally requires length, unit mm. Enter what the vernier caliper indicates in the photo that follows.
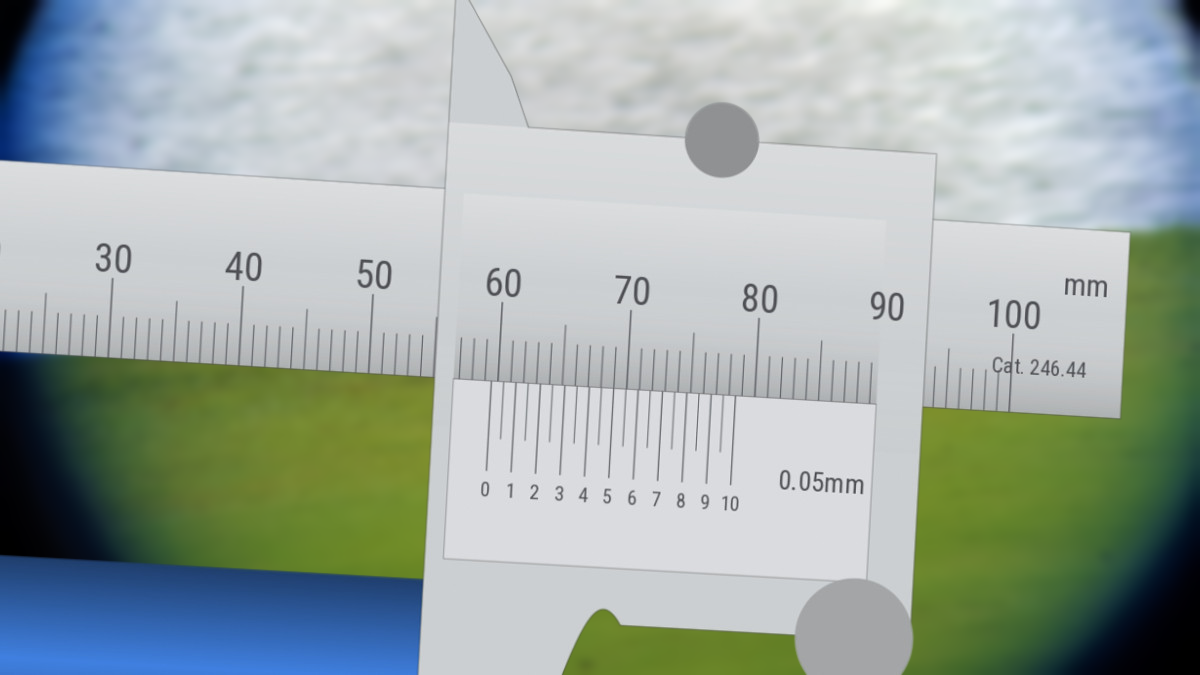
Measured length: 59.5 mm
